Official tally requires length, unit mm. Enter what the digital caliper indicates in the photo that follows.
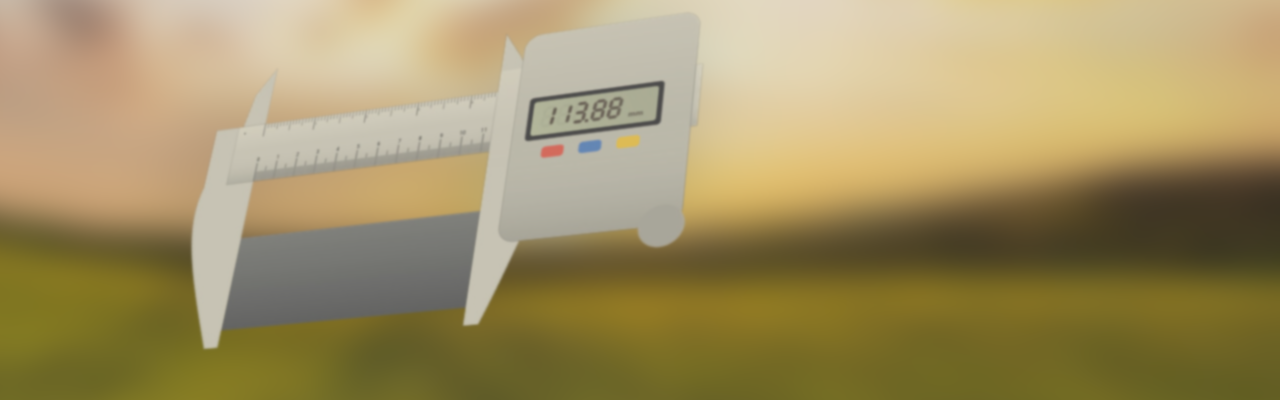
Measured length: 113.88 mm
